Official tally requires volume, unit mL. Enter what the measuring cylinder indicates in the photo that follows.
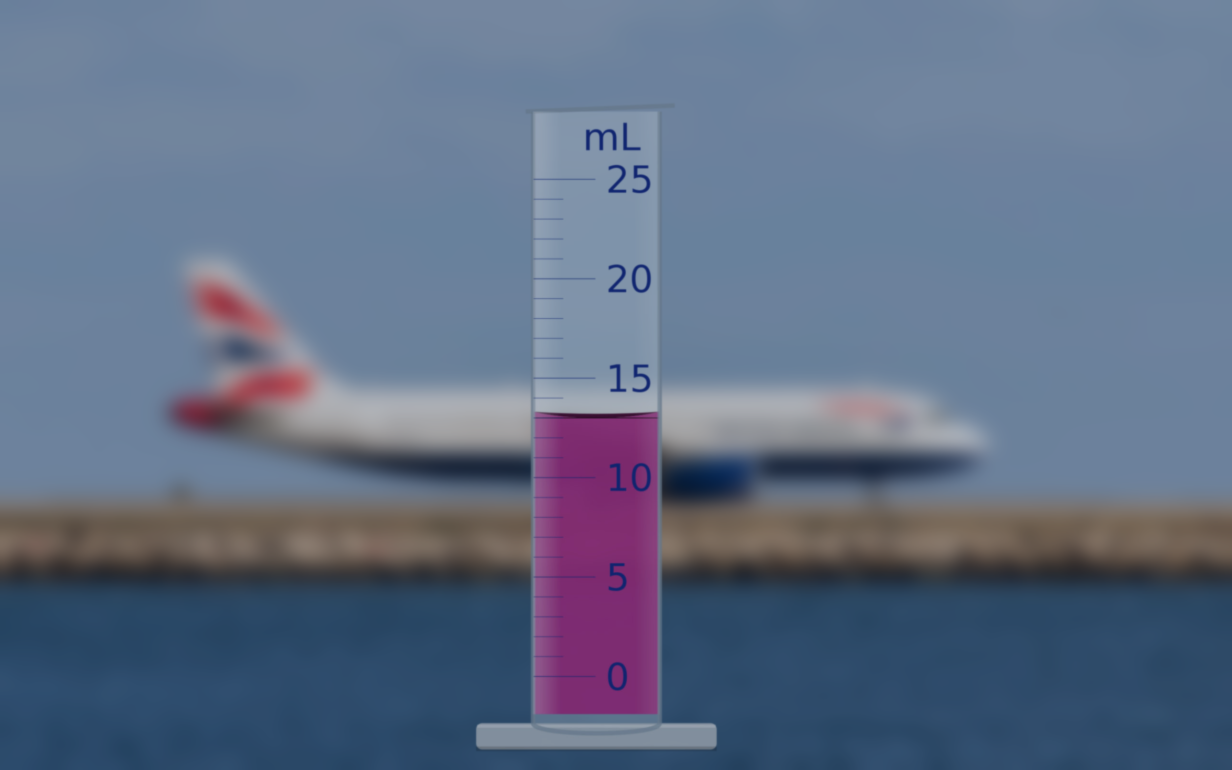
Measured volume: 13 mL
